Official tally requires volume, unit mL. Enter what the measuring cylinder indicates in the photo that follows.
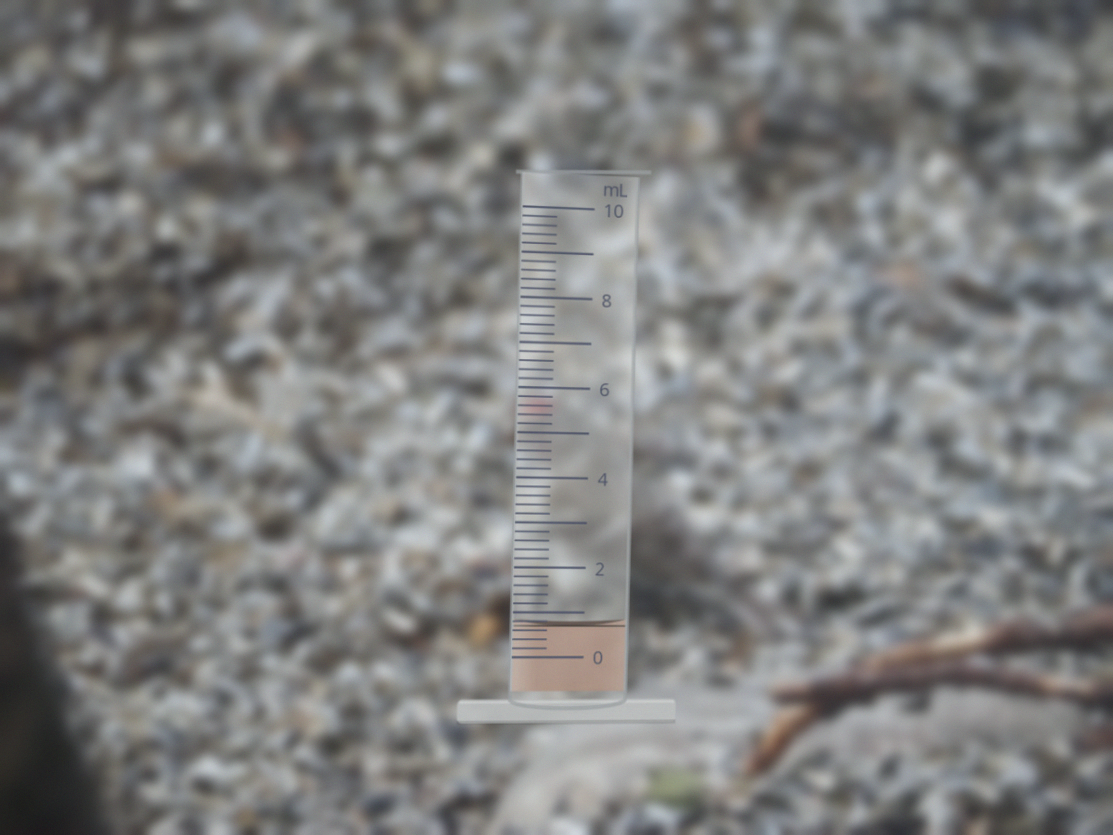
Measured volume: 0.7 mL
